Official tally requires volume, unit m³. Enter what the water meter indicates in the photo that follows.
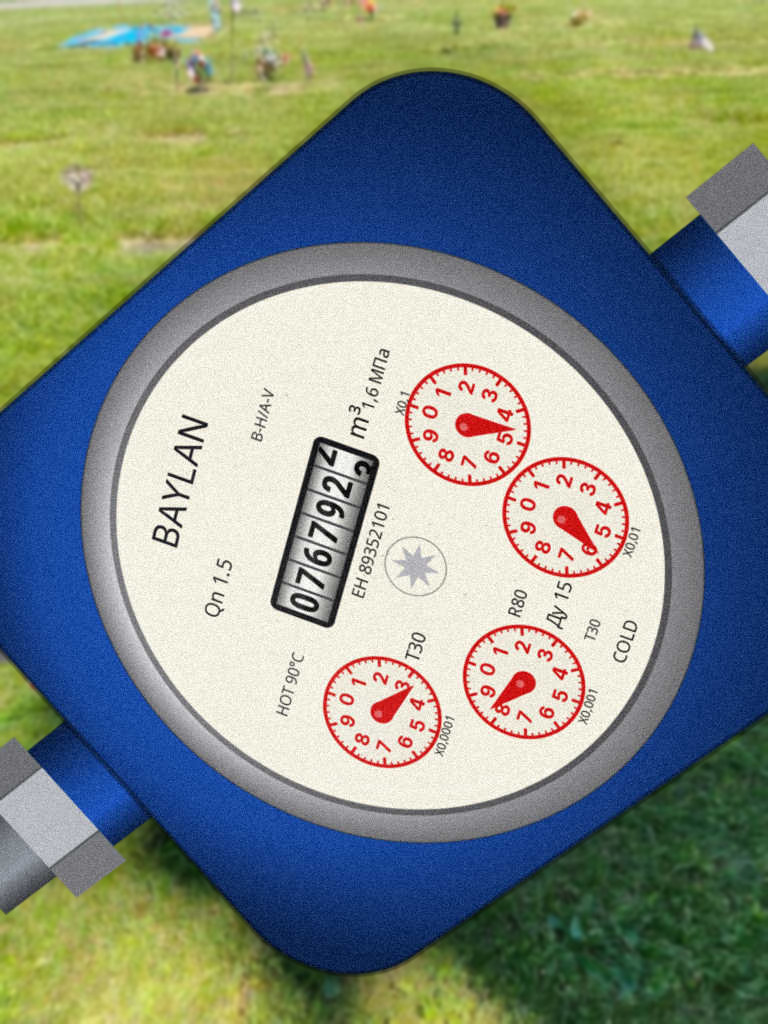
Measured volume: 767922.4583 m³
